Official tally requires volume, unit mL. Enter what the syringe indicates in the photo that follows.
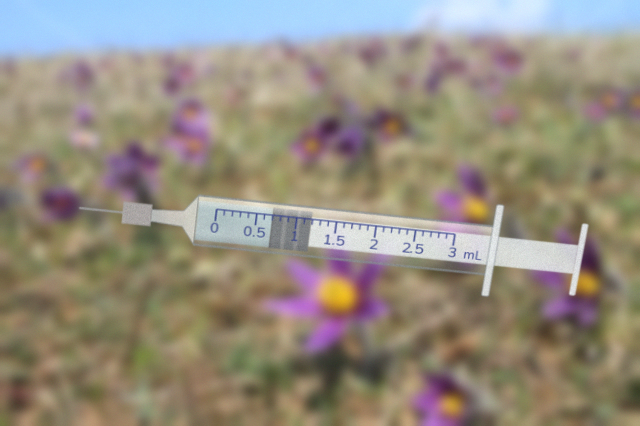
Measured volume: 0.7 mL
